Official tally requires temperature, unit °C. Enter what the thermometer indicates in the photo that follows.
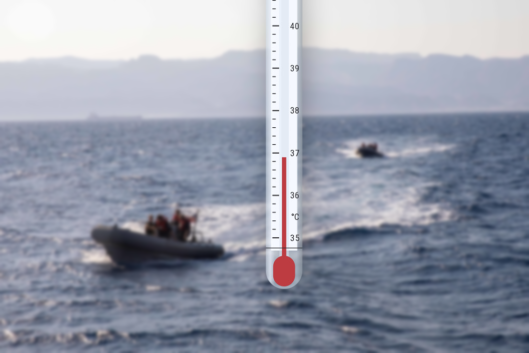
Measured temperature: 36.9 °C
